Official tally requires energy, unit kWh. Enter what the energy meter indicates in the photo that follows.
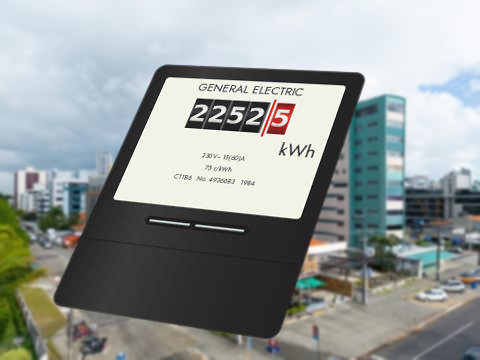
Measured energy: 2252.5 kWh
